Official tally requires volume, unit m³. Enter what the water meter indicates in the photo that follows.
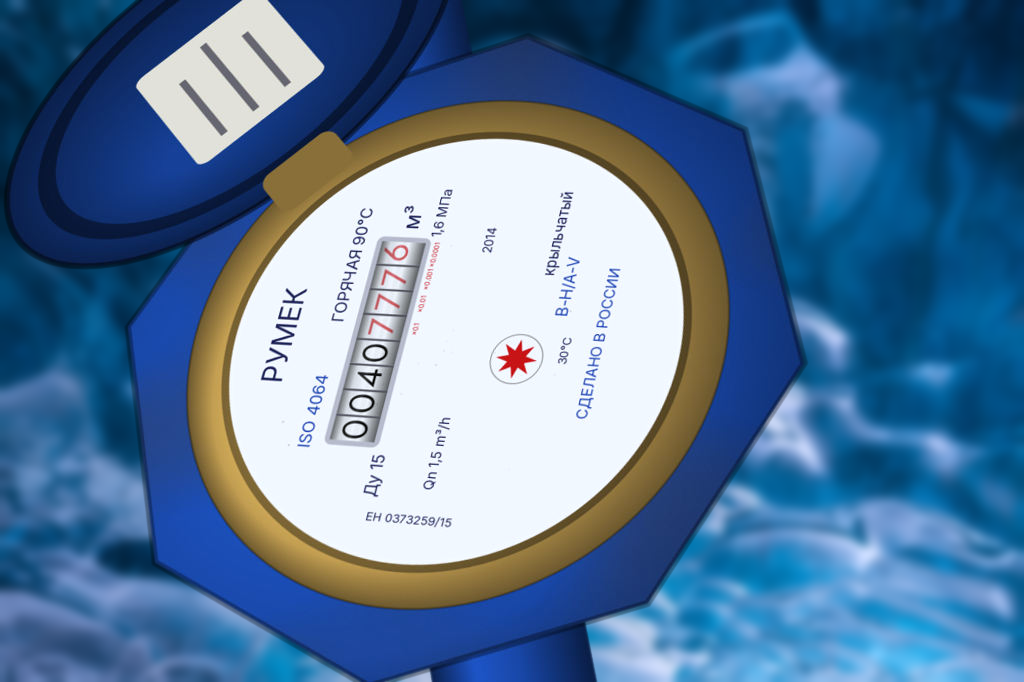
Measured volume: 40.7776 m³
